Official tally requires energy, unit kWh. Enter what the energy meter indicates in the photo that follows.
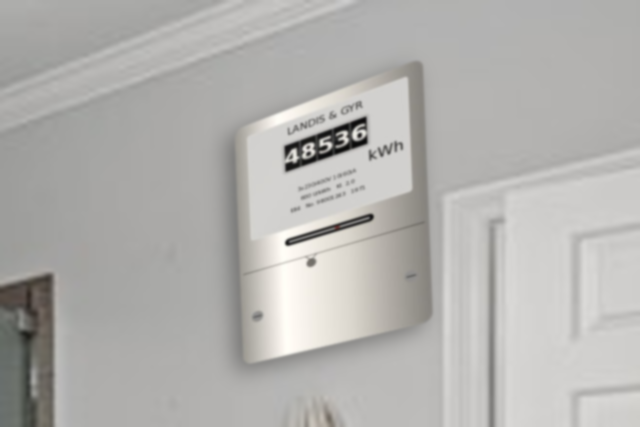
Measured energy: 48536 kWh
